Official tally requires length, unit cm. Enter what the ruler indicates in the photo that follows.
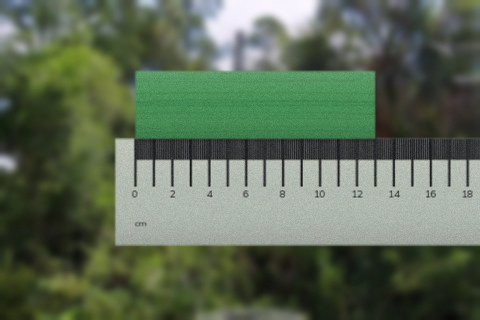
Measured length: 13 cm
